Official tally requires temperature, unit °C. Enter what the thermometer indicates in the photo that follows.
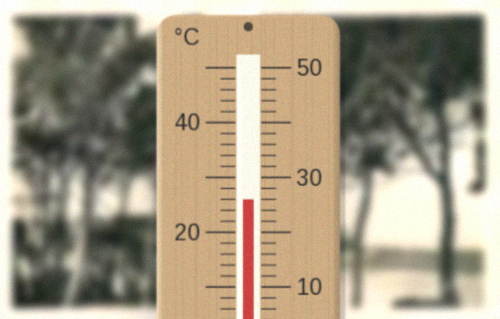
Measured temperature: 26 °C
